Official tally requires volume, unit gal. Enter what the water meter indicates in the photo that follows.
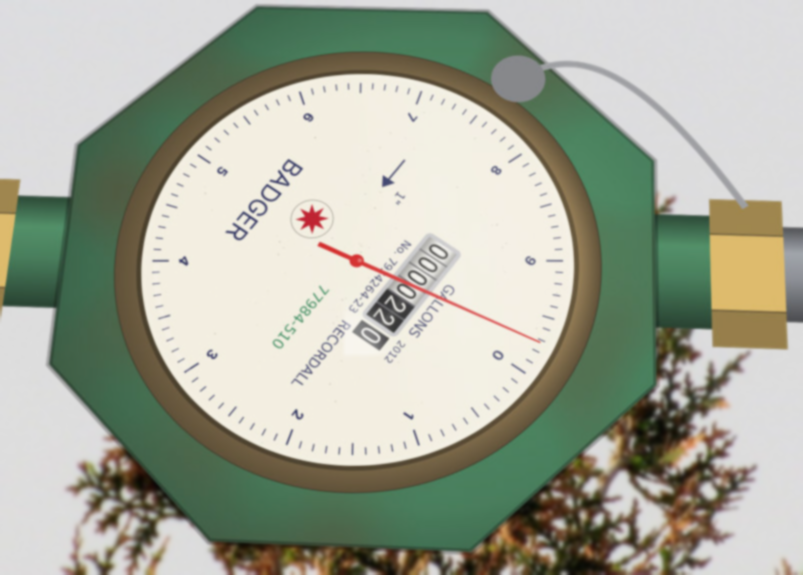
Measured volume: 219.7 gal
